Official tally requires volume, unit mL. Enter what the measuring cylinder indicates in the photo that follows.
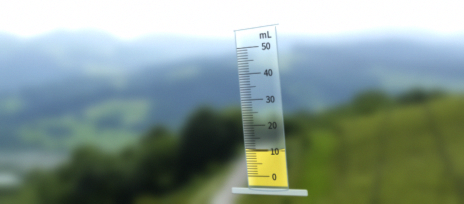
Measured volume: 10 mL
